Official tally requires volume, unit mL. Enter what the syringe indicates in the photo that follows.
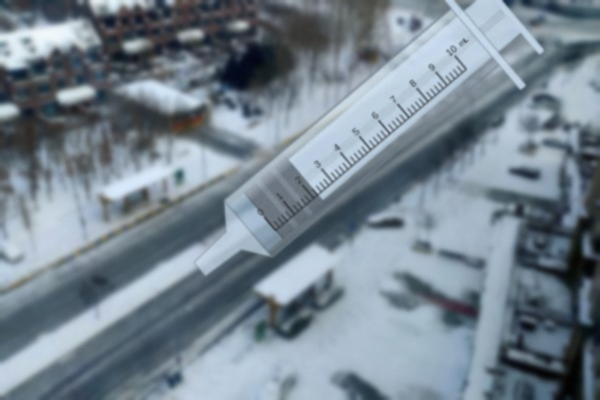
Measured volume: 0 mL
